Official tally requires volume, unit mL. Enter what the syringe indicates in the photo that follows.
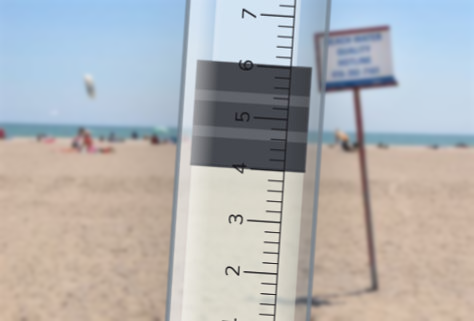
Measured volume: 4 mL
